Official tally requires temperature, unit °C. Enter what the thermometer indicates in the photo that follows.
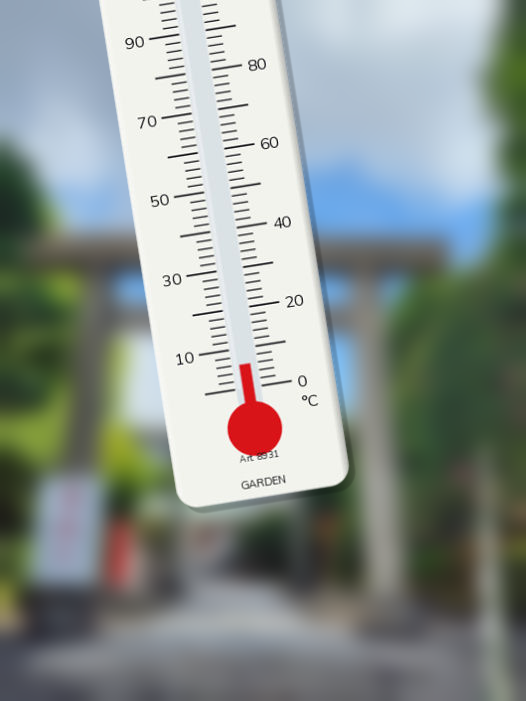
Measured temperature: 6 °C
